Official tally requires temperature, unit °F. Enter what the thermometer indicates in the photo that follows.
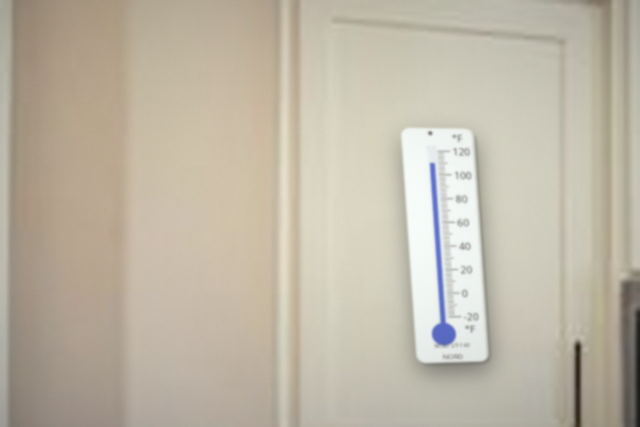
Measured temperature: 110 °F
